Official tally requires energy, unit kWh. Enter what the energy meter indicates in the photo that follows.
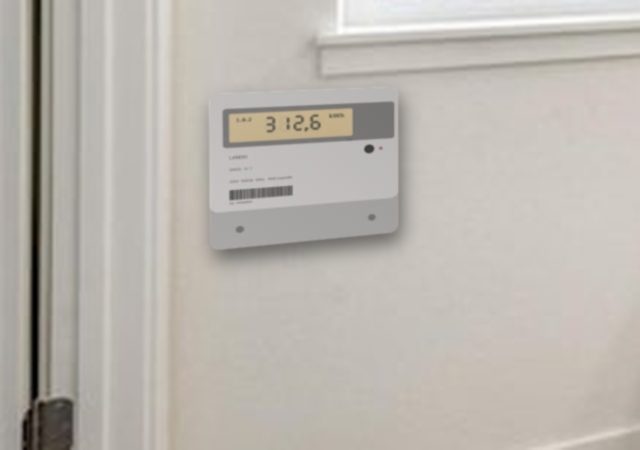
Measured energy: 312.6 kWh
